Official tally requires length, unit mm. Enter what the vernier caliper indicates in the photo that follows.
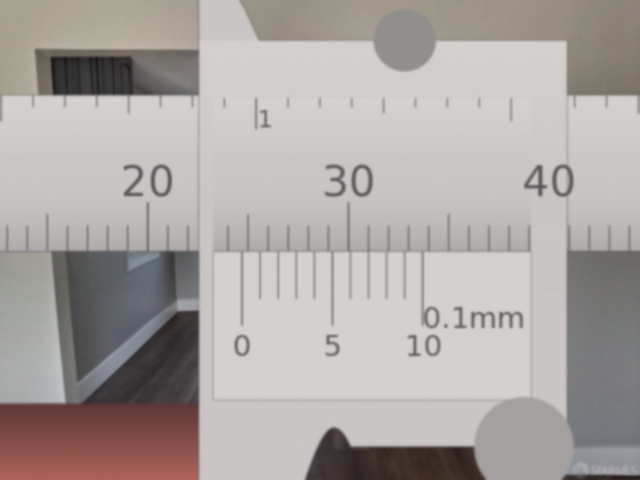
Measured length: 24.7 mm
